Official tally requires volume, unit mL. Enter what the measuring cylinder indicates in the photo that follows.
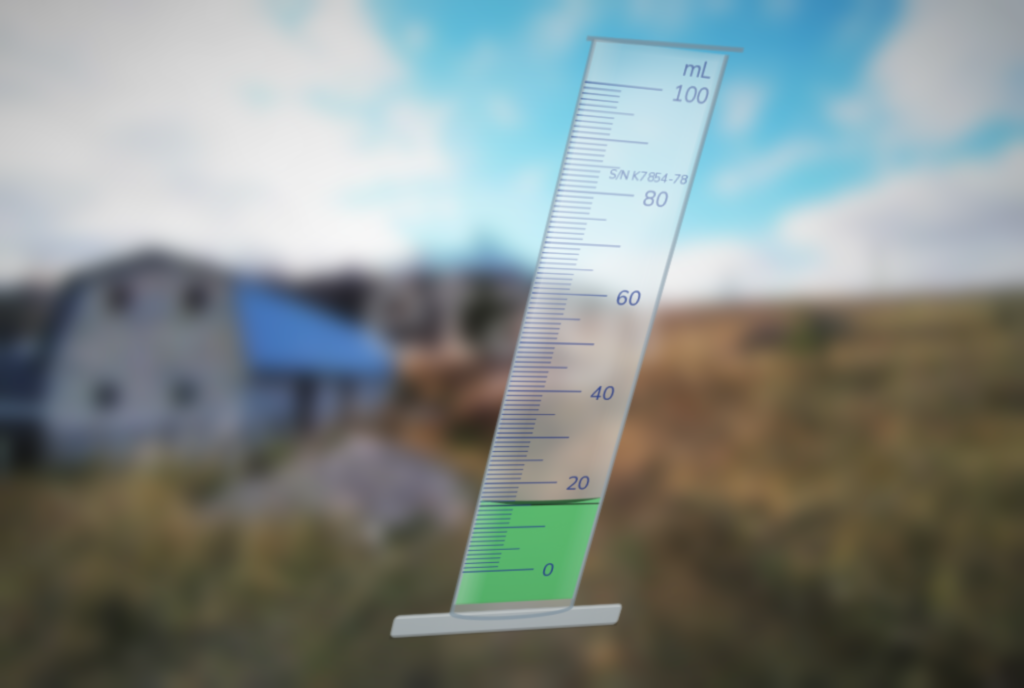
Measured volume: 15 mL
